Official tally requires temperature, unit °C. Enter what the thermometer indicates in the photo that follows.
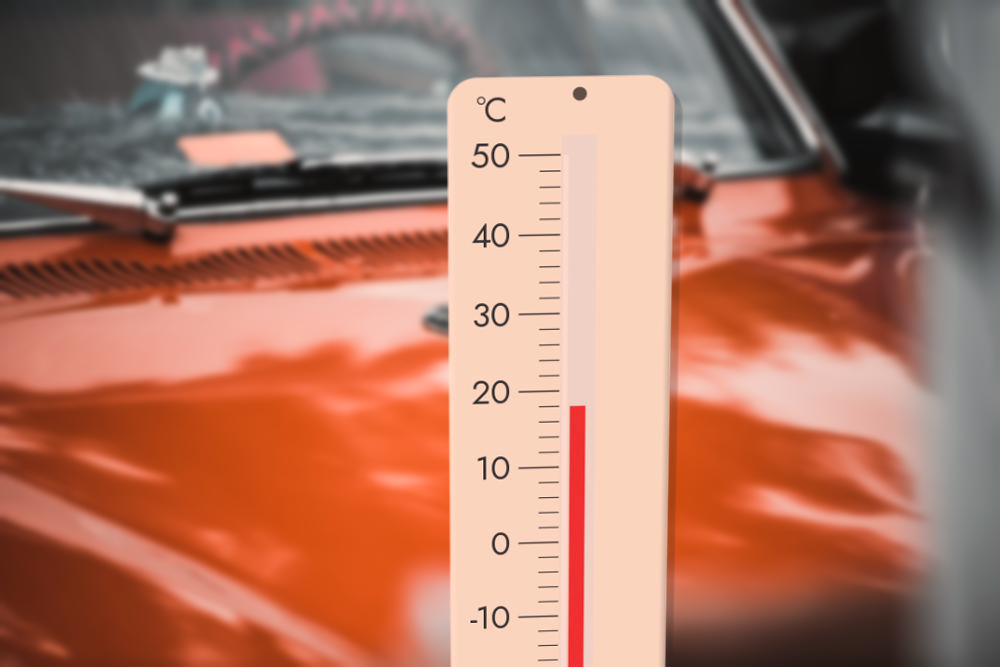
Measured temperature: 18 °C
